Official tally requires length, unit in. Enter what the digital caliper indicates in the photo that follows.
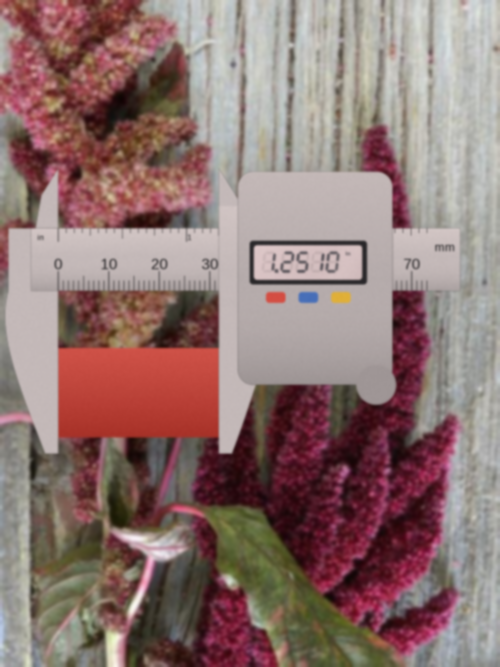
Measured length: 1.2510 in
